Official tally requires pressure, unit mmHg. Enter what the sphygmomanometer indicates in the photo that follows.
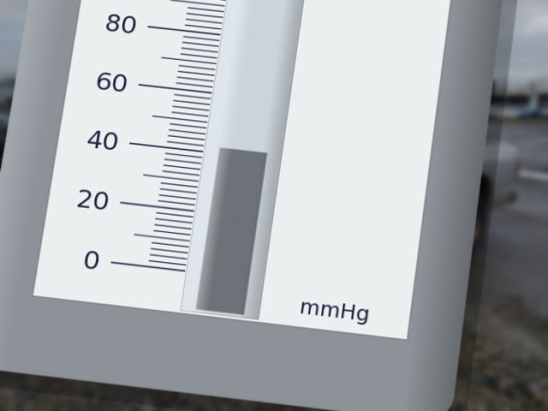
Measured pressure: 42 mmHg
